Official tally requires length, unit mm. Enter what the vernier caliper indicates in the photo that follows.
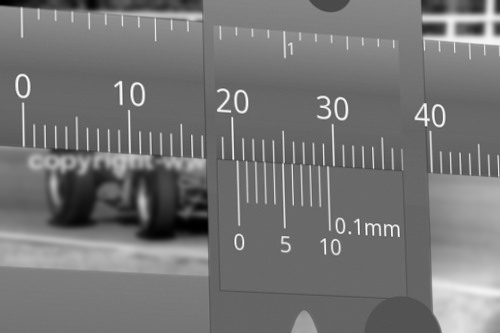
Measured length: 20.4 mm
